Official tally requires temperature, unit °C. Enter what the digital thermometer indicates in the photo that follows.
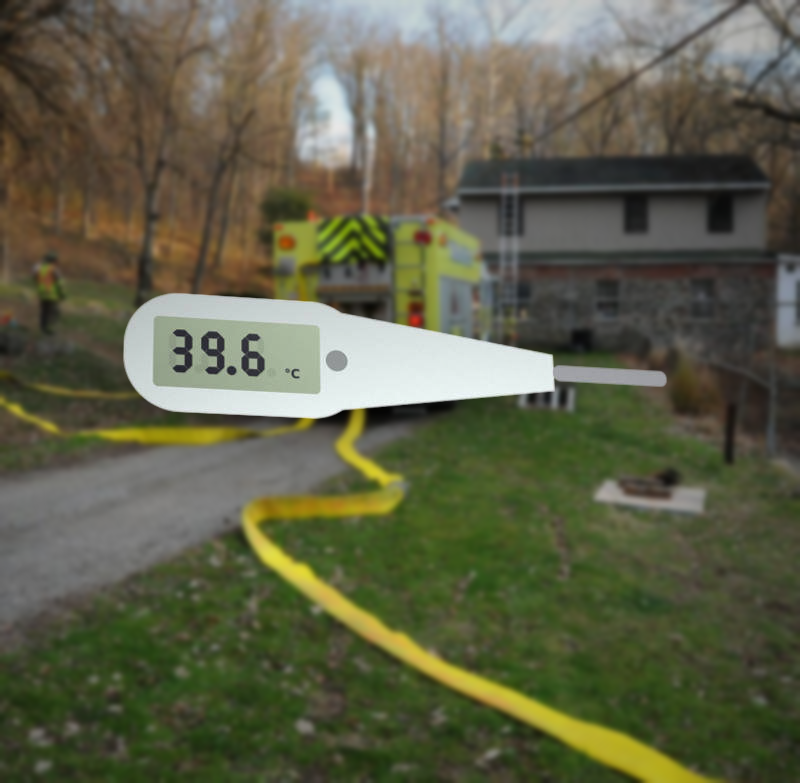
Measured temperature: 39.6 °C
